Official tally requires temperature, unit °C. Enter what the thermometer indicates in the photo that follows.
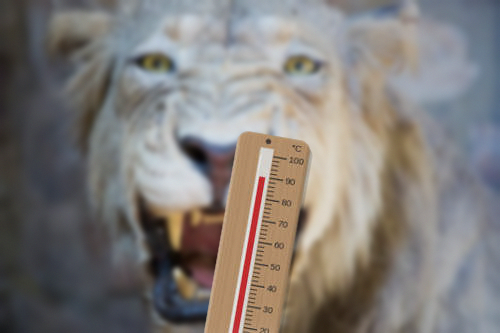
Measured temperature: 90 °C
